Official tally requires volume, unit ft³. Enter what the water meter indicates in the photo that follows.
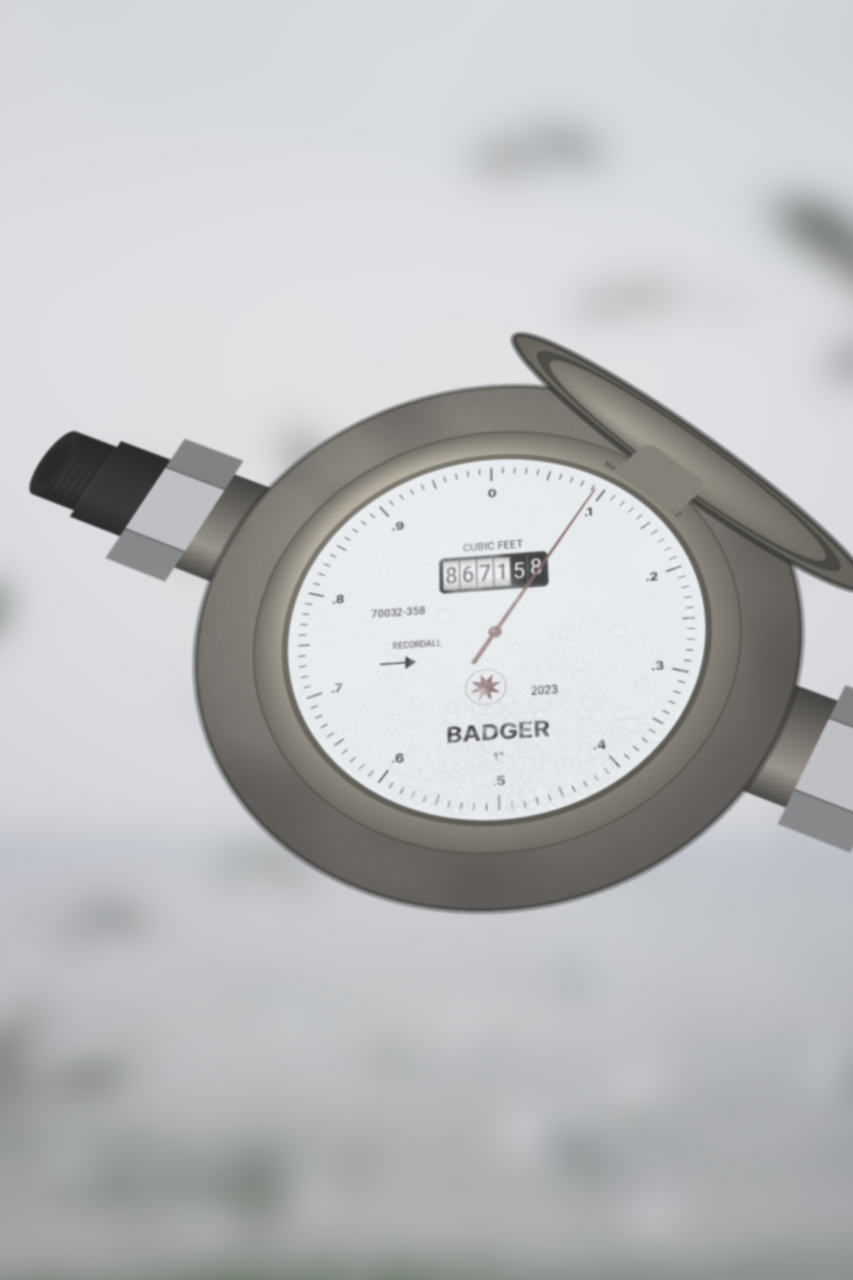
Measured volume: 867158.09 ft³
